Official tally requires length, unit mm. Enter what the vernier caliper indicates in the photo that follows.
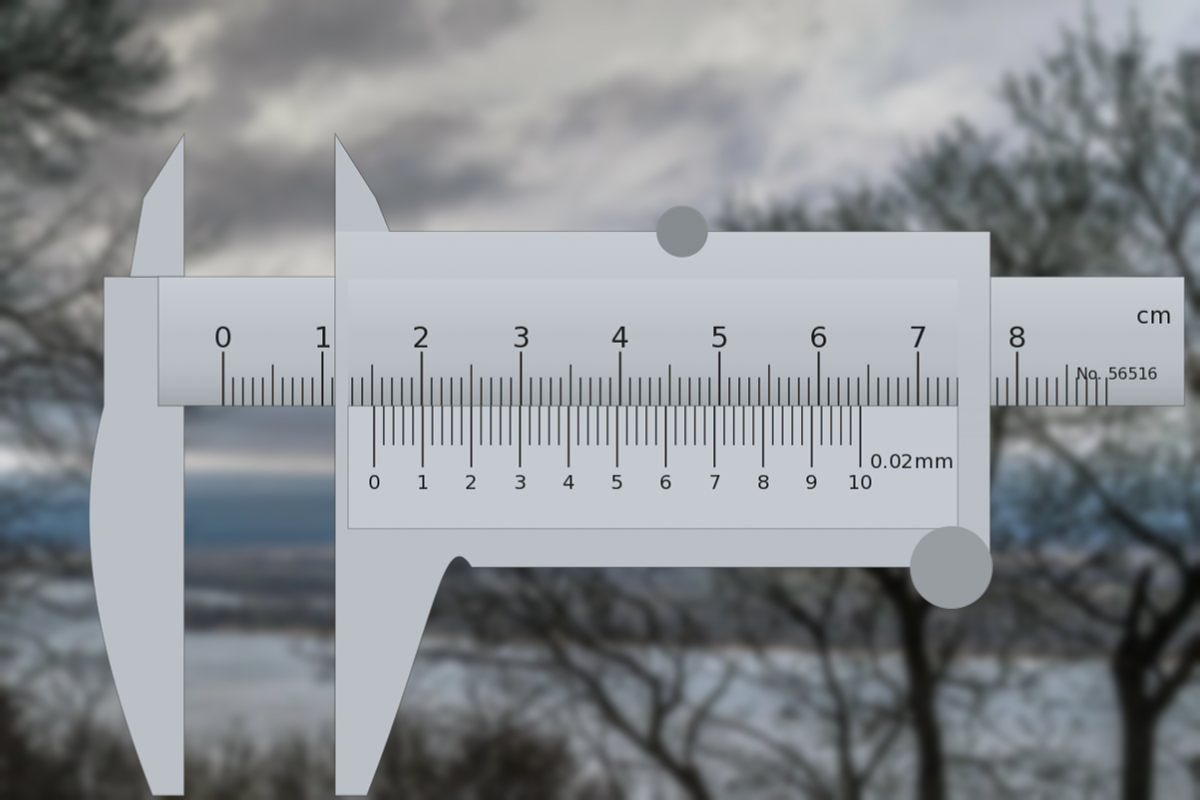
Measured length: 15.2 mm
